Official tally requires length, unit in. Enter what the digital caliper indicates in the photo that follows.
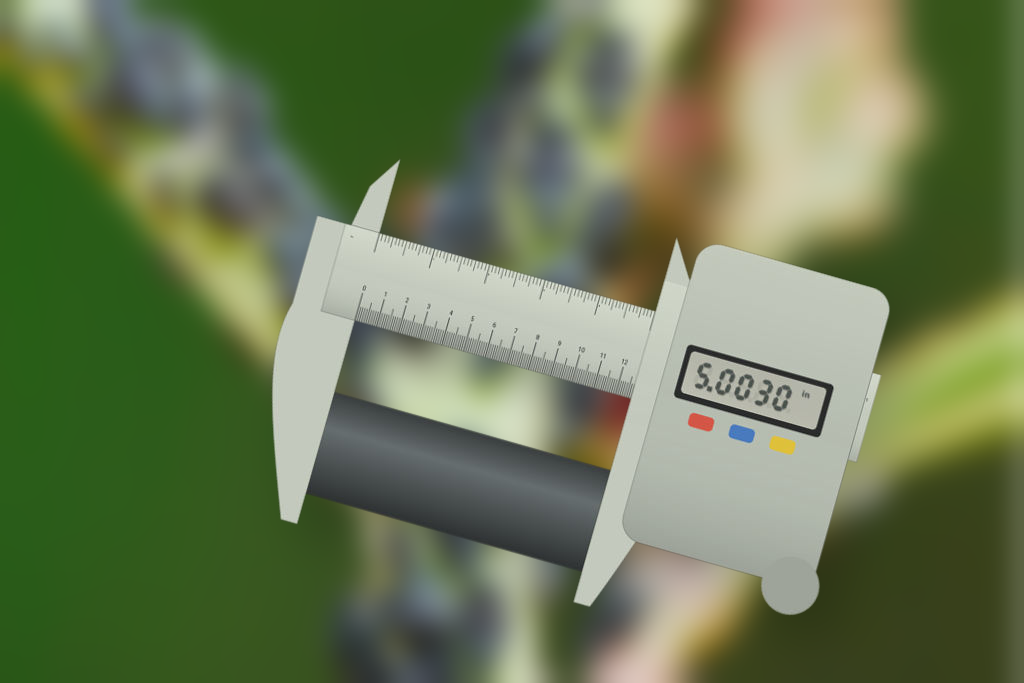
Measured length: 5.0030 in
